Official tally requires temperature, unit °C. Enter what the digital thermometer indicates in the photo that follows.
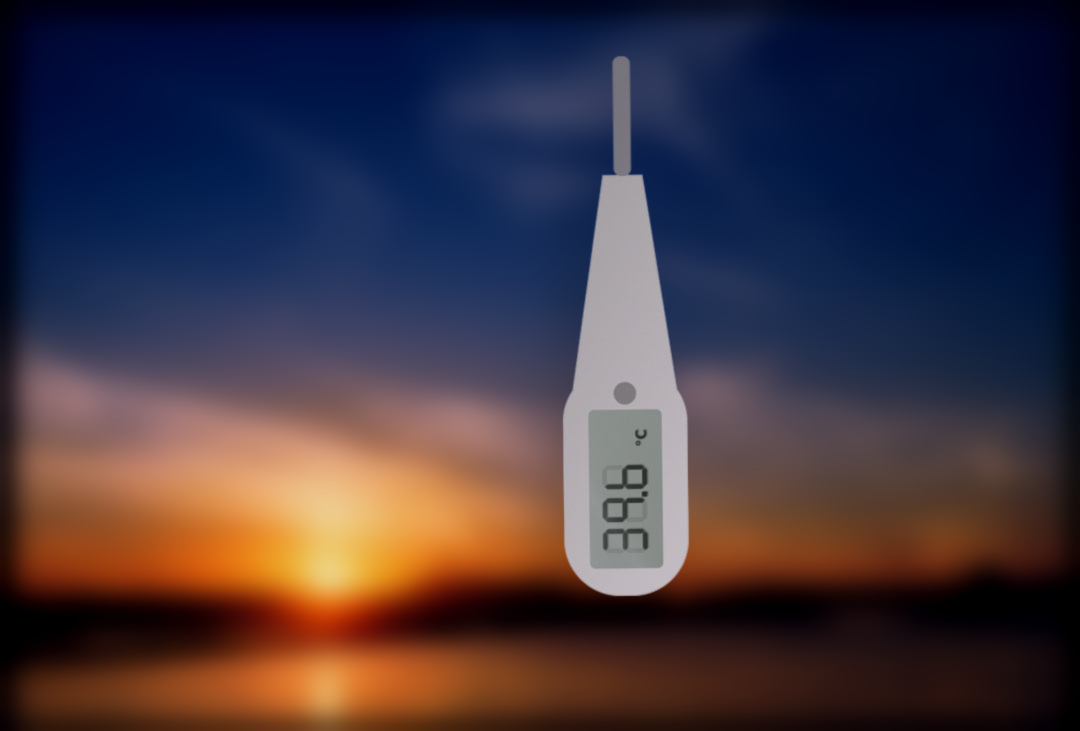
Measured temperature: 39.6 °C
